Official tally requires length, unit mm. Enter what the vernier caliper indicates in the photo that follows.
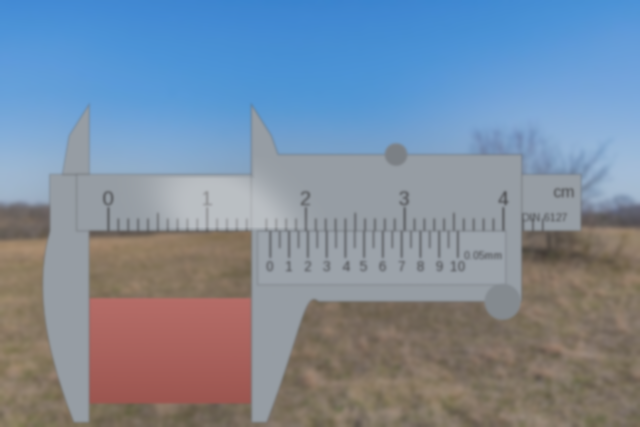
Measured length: 16.4 mm
